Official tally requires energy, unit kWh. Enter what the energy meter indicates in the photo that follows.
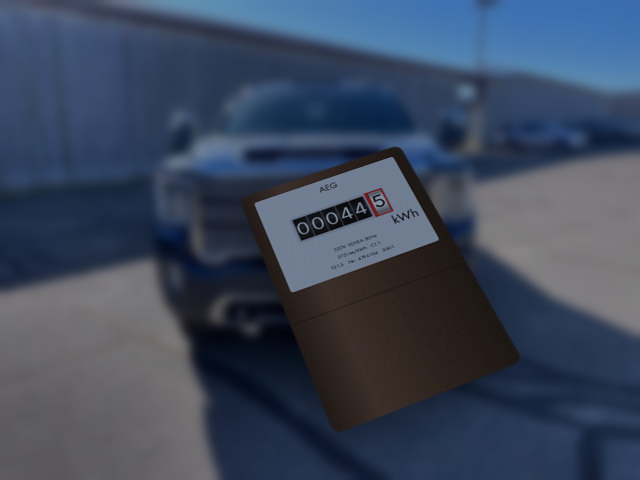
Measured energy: 44.5 kWh
